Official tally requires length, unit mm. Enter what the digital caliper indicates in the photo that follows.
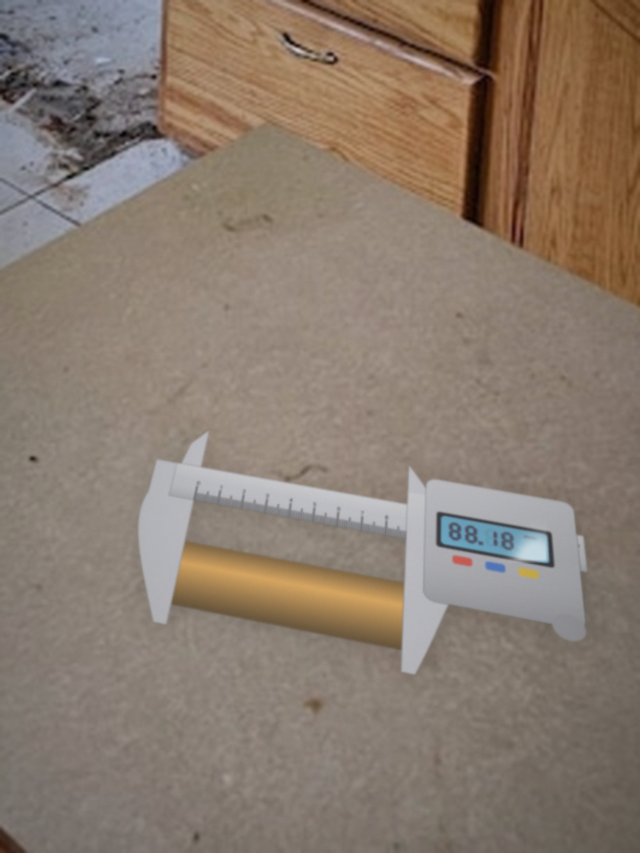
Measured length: 88.18 mm
